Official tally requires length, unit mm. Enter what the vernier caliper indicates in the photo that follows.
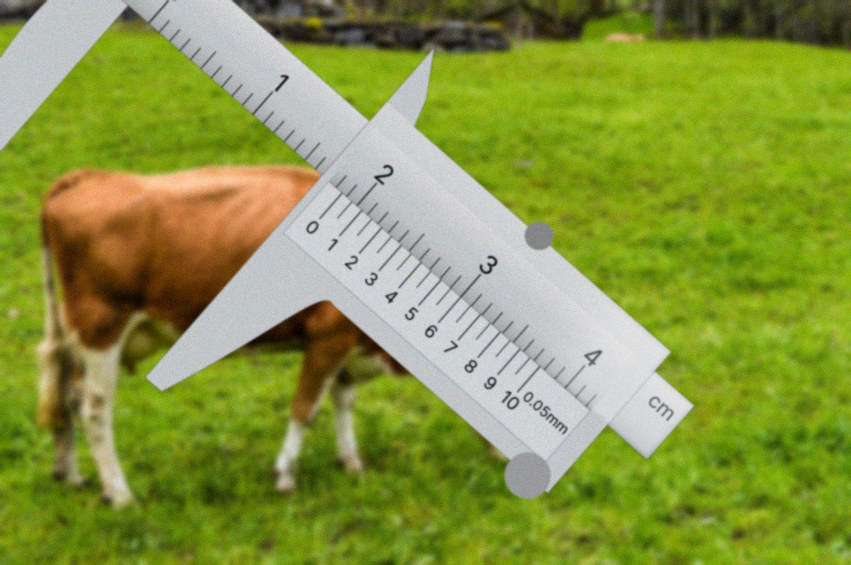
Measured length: 18.6 mm
